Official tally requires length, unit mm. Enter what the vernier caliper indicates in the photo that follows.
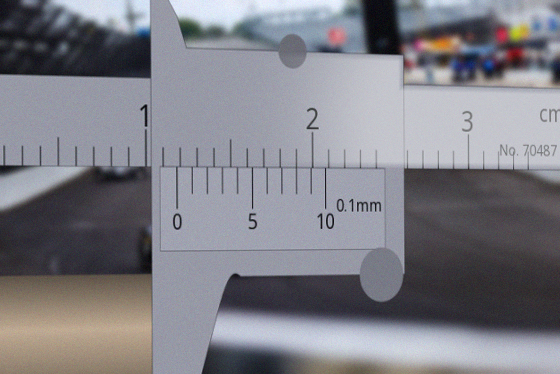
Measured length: 11.8 mm
